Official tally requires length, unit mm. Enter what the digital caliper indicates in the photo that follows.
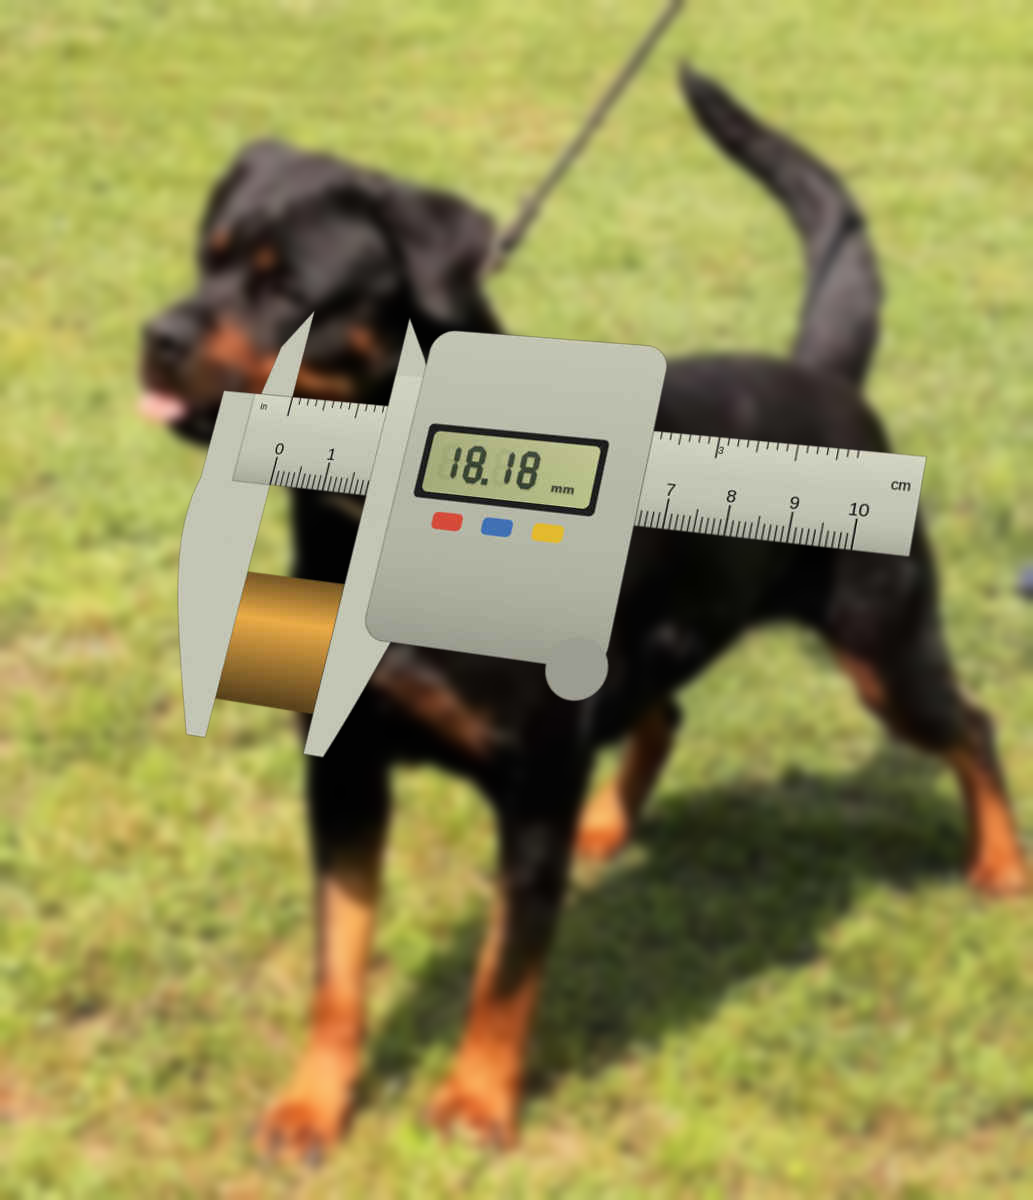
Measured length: 18.18 mm
